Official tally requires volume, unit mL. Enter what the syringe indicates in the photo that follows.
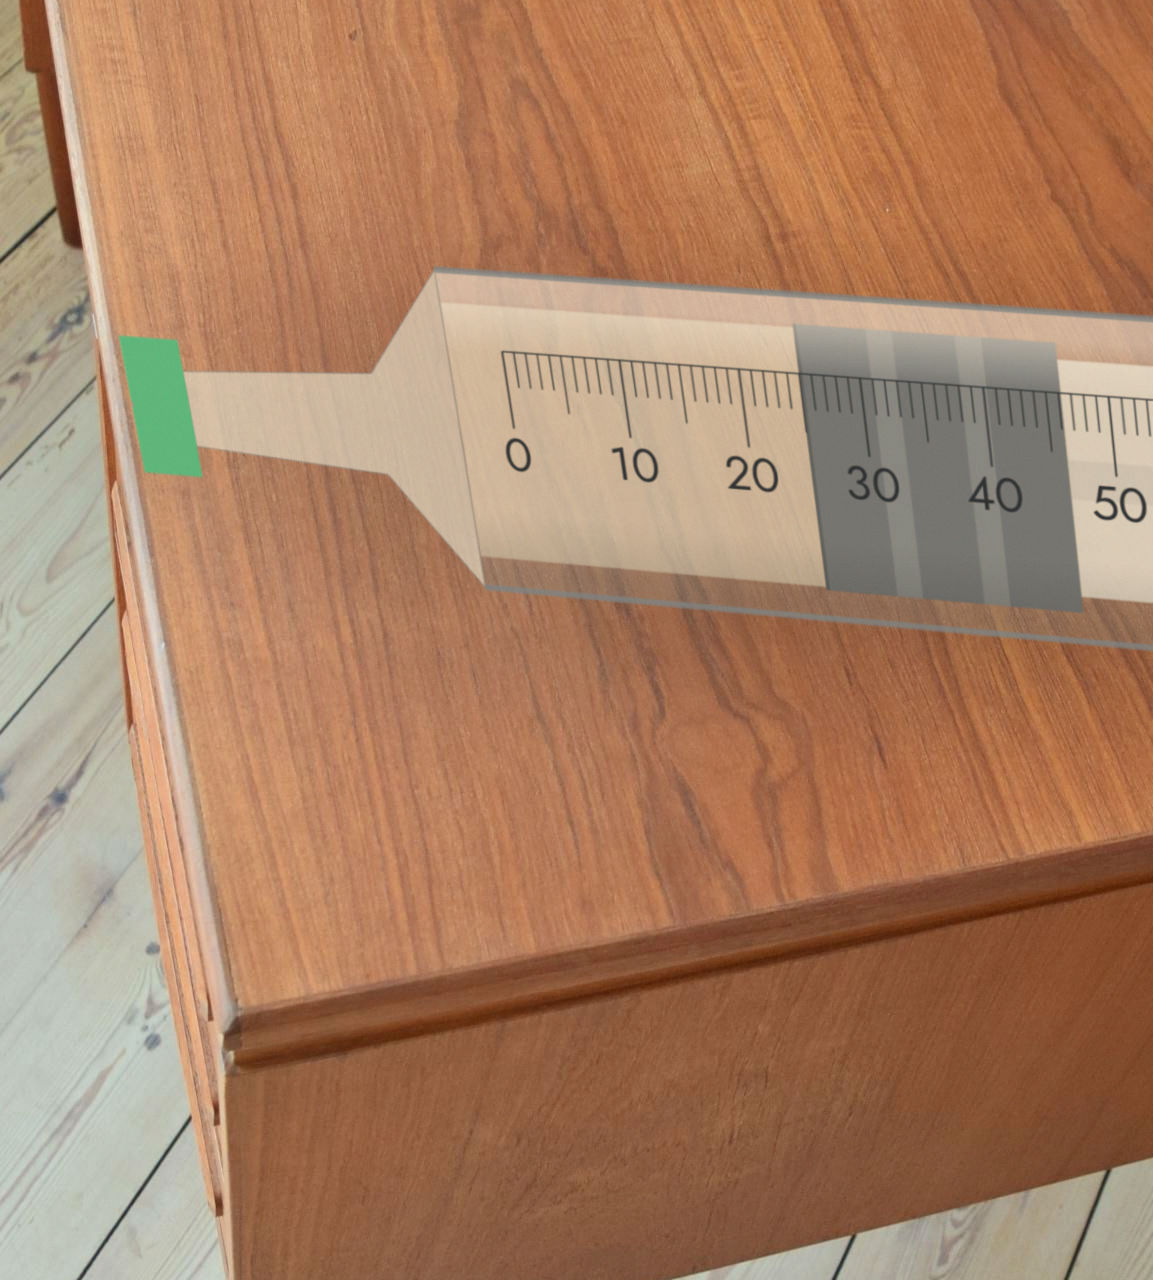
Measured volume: 25 mL
